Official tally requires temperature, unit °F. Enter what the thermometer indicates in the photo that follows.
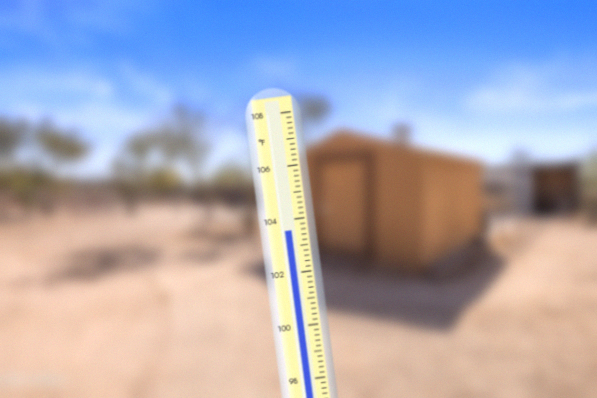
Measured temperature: 103.6 °F
